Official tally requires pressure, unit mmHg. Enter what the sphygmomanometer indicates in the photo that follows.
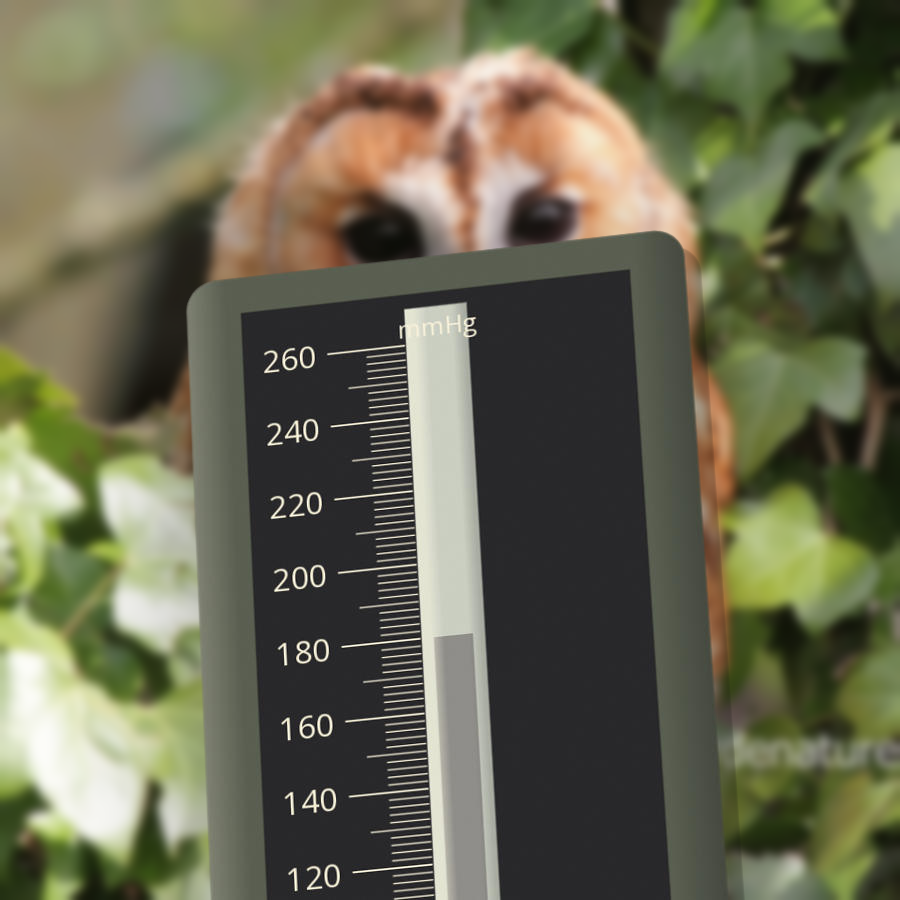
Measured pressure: 180 mmHg
